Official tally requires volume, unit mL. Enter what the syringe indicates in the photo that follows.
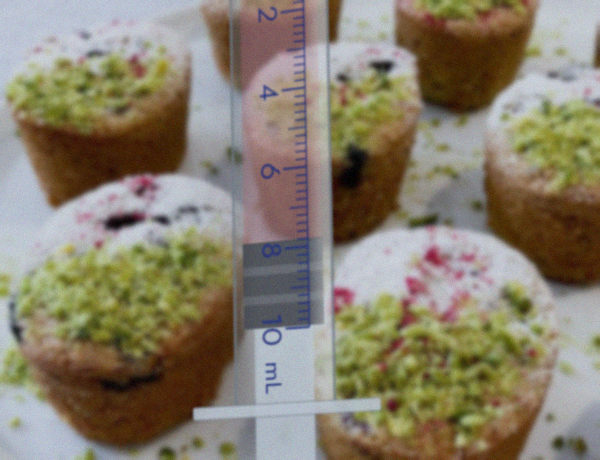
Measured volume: 7.8 mL
